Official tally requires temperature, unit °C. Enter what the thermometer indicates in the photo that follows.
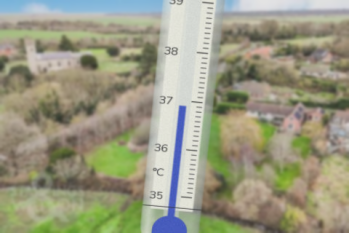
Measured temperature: 36.9 °C
